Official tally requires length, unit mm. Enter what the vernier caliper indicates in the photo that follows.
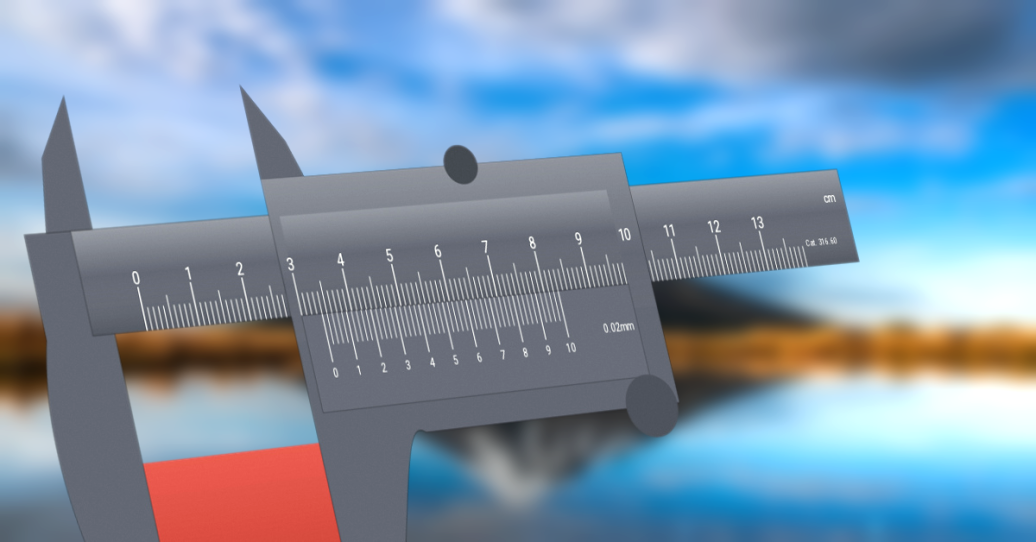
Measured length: 34.0 mm
